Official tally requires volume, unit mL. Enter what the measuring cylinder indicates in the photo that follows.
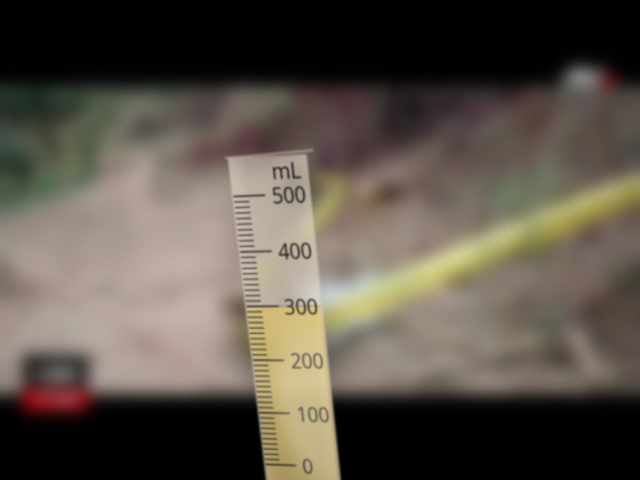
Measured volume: 300 mL
